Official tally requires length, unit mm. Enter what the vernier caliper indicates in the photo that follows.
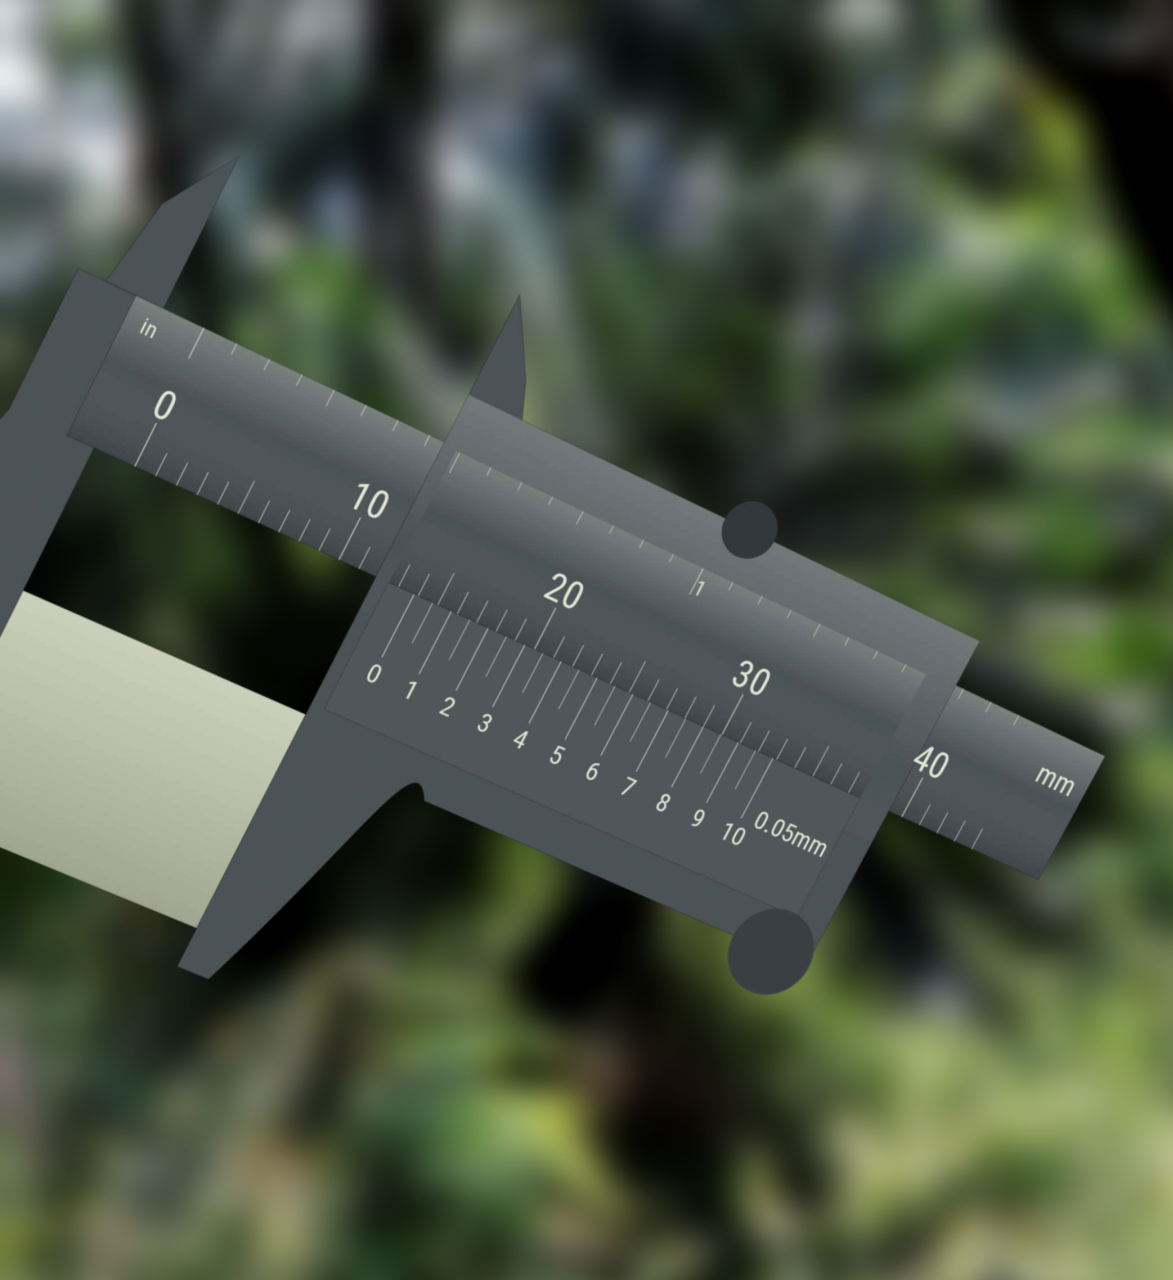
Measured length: 13.8 mm
